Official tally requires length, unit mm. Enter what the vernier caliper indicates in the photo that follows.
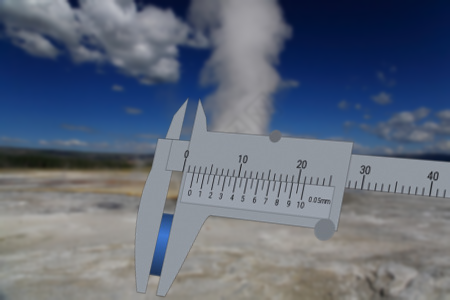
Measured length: 2.0 mm
